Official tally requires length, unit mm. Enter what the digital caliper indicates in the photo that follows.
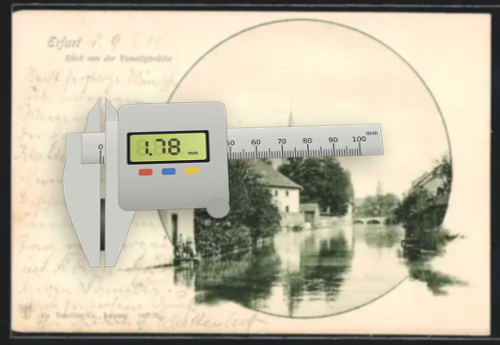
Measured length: 1.78 mm
